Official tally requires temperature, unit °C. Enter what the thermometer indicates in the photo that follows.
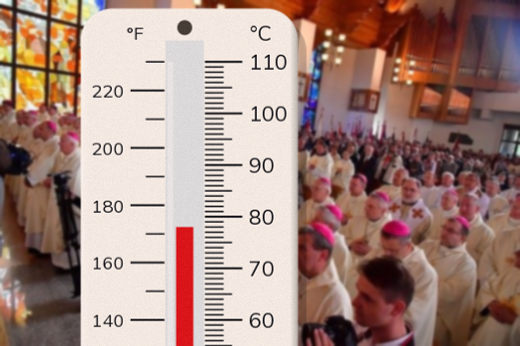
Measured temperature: 78 °C
